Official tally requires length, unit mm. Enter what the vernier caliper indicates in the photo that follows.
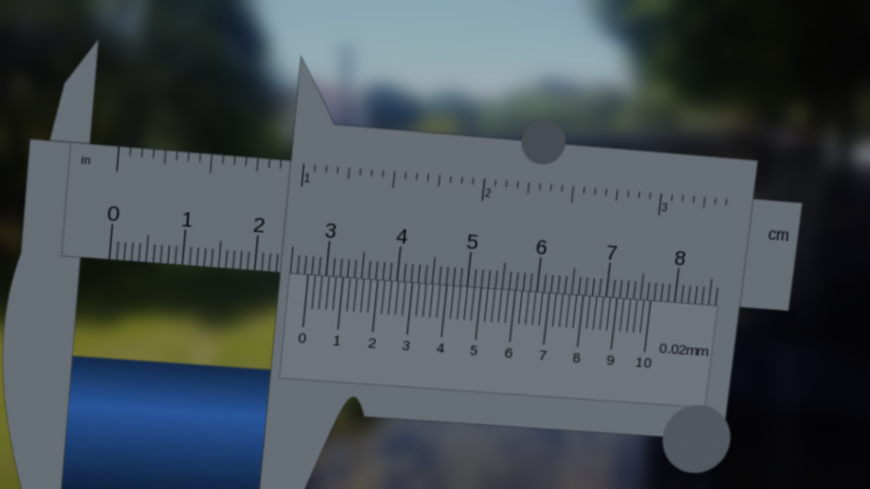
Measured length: 27.5 mm
